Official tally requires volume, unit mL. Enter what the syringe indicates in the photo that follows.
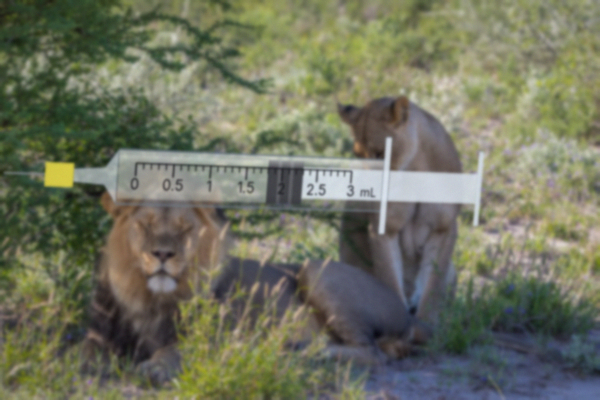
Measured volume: 1.8 mL
